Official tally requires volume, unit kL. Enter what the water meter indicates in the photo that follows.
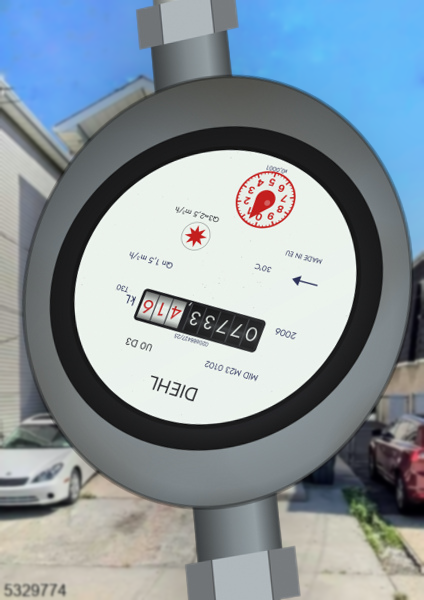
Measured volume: 7733.4160 kL
